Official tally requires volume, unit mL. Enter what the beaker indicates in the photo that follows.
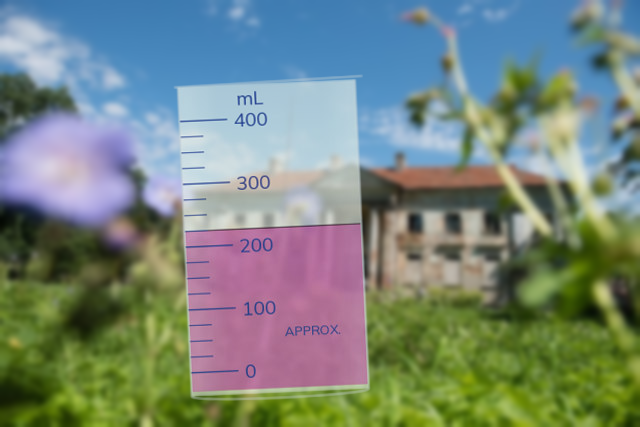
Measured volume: 225 mL
